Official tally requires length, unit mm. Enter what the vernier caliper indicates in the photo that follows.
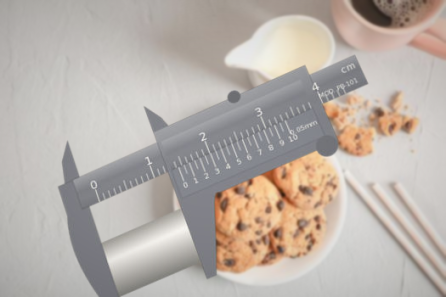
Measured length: 14.4 mm
